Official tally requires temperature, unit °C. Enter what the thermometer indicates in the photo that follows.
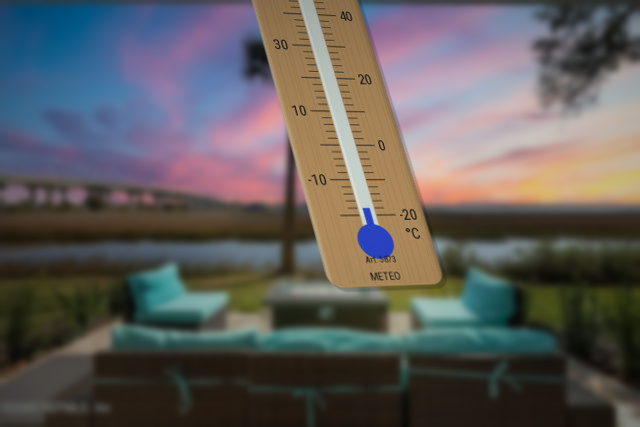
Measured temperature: -18 °C
